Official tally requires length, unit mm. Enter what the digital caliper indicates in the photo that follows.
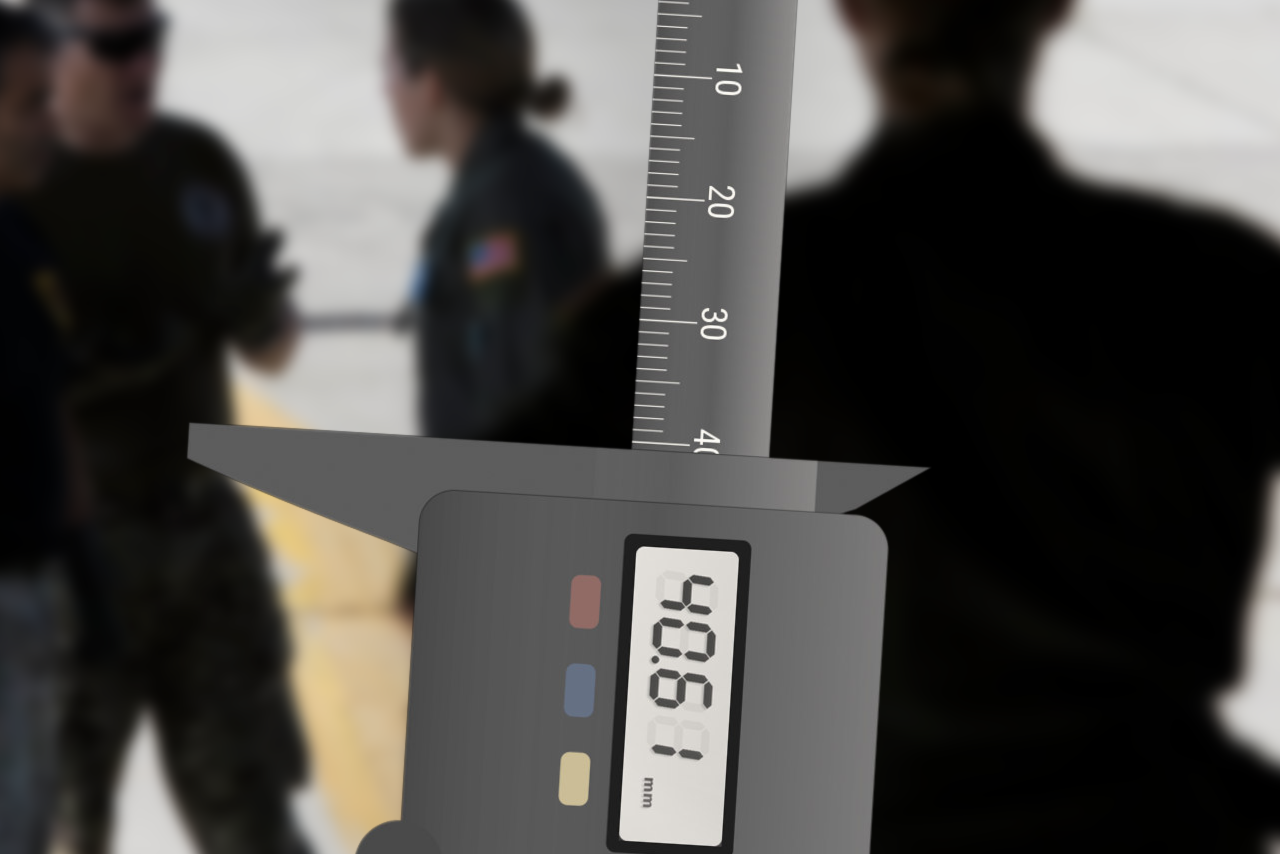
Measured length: 40.61 mm
